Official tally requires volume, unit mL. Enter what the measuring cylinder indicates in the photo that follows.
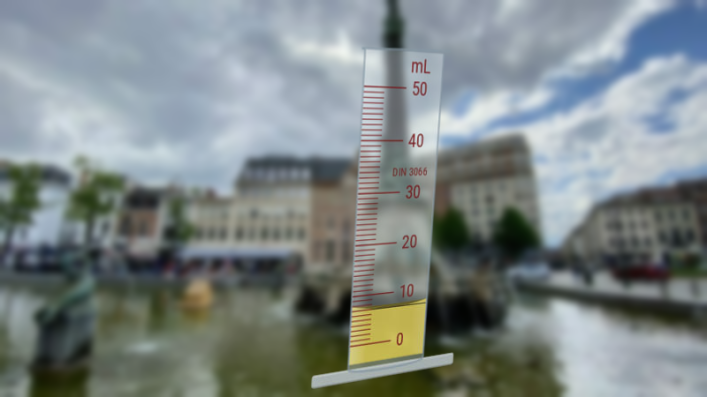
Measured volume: 7 mL
